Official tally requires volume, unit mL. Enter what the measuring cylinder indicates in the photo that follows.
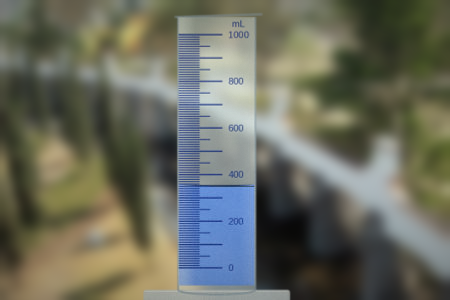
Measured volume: 350 mL
